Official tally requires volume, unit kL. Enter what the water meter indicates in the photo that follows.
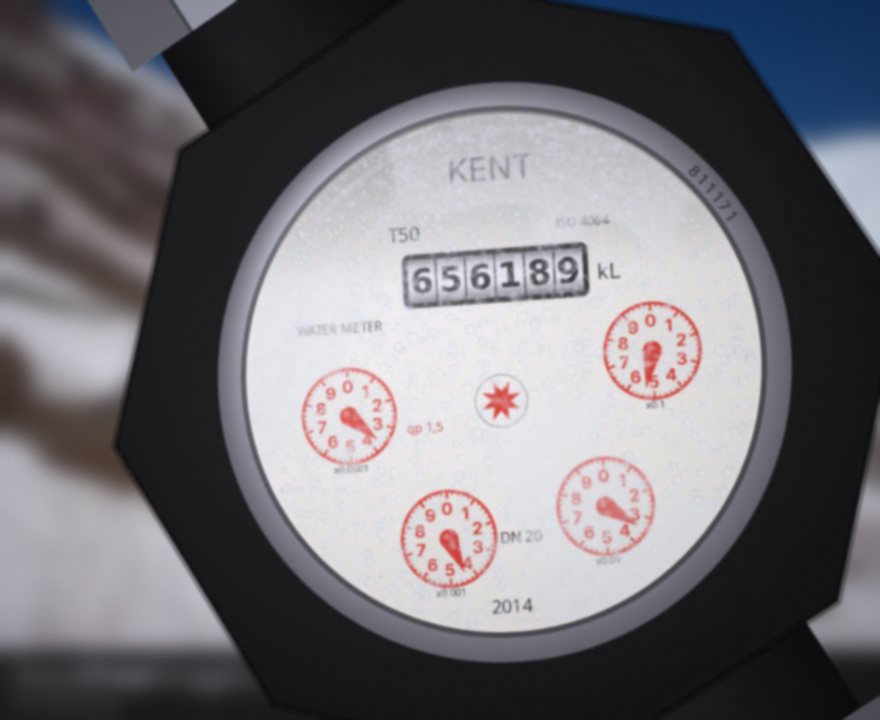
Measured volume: 656189.5343 kL
